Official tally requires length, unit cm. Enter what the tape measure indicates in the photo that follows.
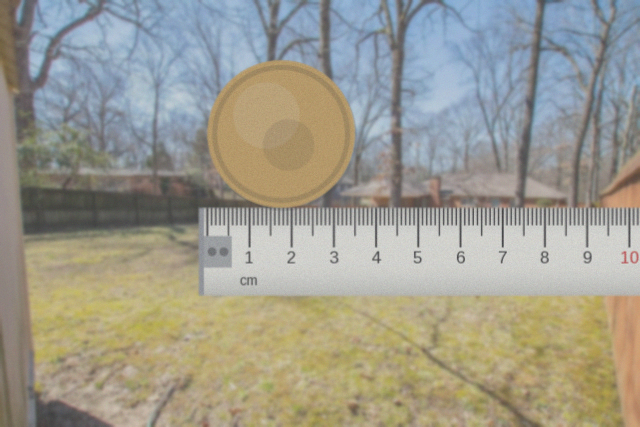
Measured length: 3.5 cm
